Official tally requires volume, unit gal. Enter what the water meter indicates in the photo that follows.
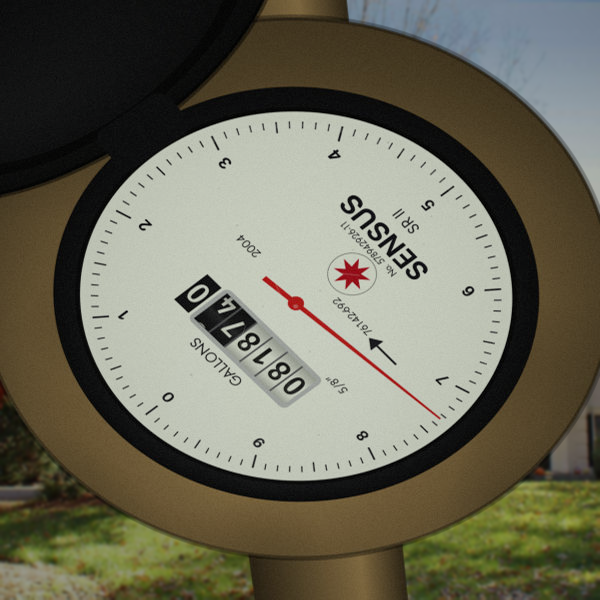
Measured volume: 818737.3 gal
